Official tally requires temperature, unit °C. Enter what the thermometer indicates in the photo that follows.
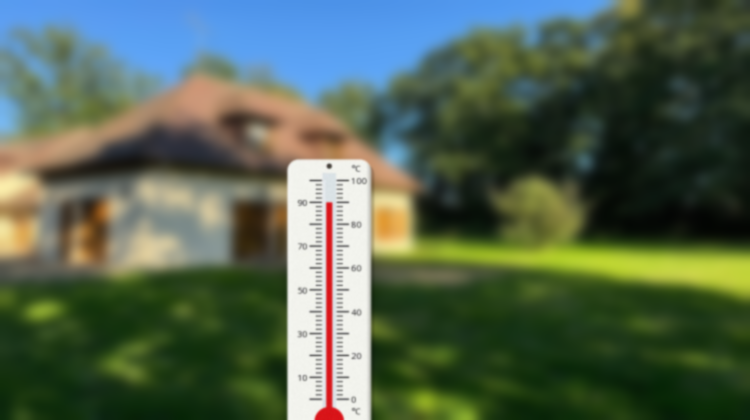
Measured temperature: 90 °C
